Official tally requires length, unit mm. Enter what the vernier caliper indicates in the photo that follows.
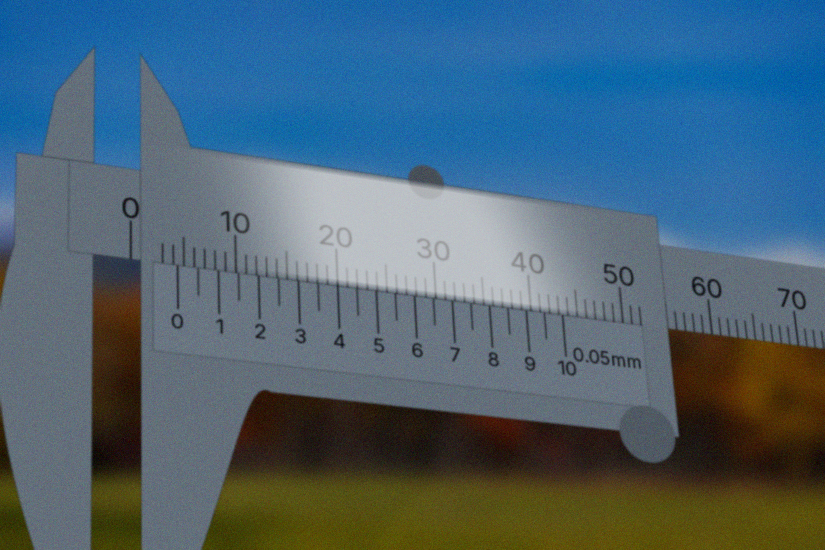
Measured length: 4.4 mm
